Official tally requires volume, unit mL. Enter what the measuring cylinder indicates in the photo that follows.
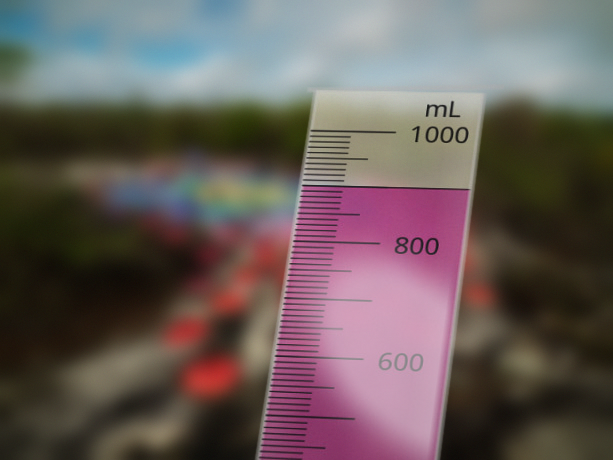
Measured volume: 900 mL
